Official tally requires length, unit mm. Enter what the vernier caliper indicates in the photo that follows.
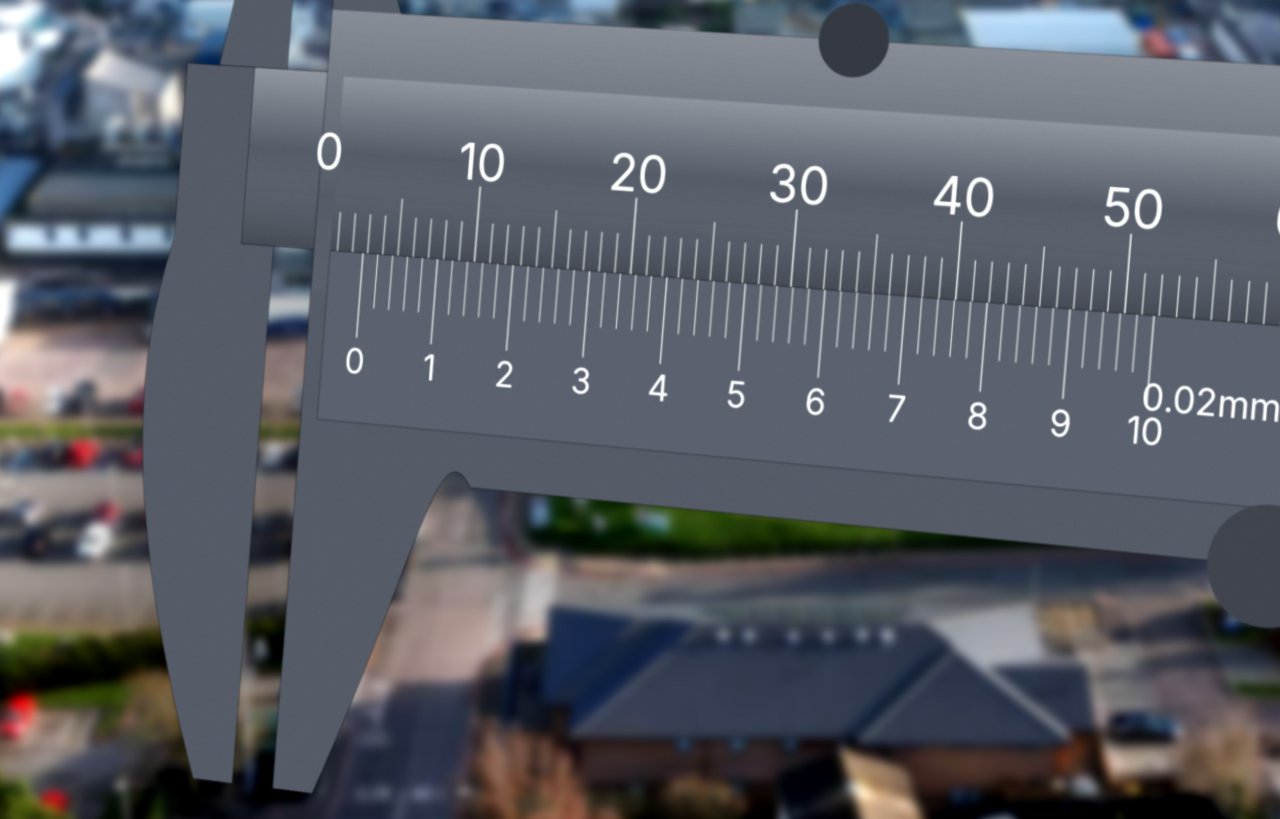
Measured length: 2.7 mm
